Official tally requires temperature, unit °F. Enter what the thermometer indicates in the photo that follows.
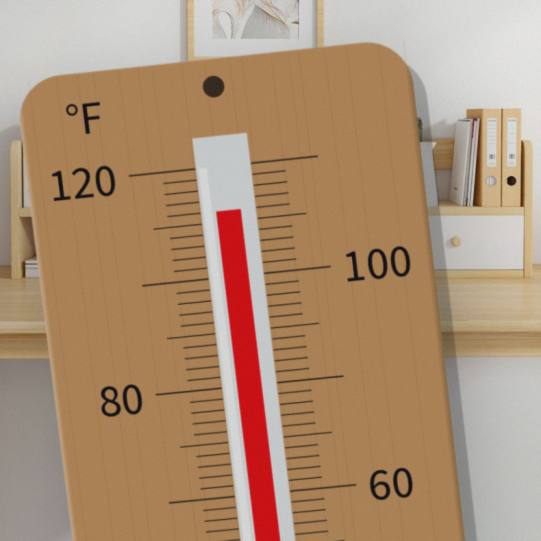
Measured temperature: 112 °F
